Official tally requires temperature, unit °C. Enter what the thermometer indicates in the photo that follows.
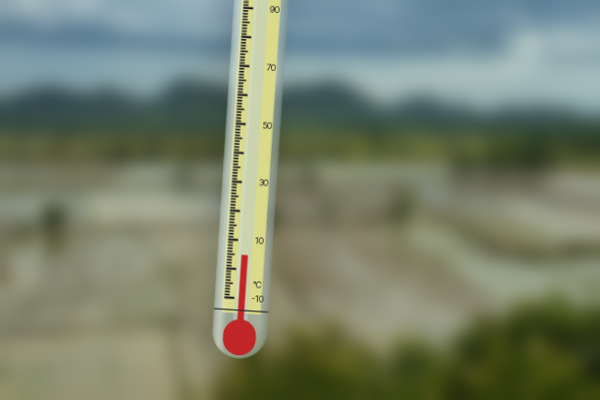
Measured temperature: 5 °C
